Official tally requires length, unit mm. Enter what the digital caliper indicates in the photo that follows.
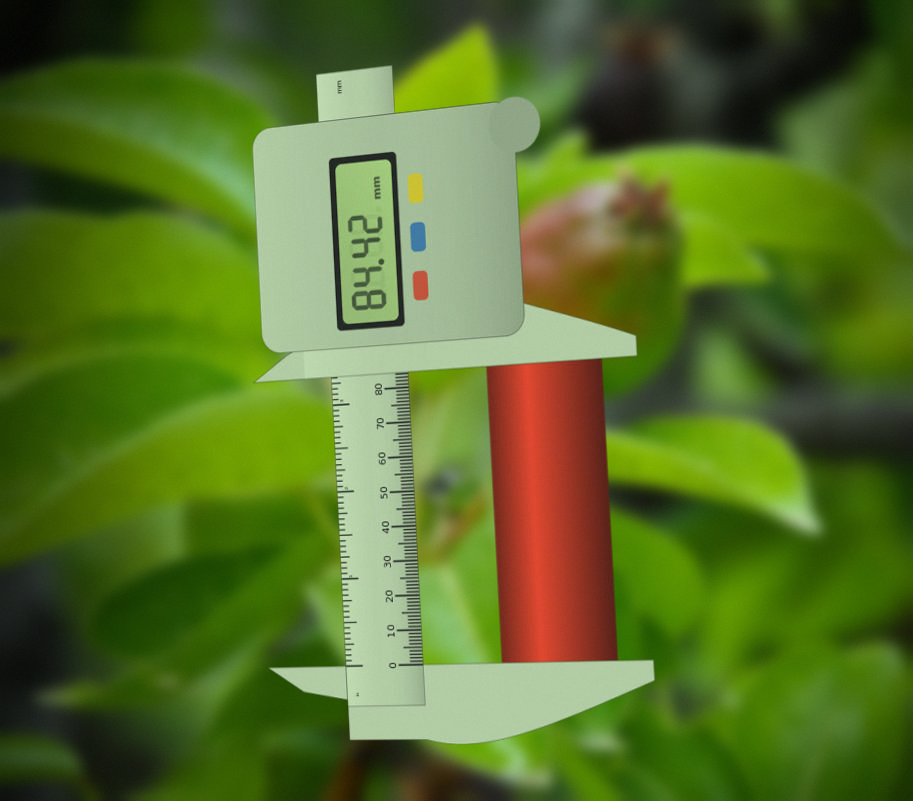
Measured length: 84.42 mm
